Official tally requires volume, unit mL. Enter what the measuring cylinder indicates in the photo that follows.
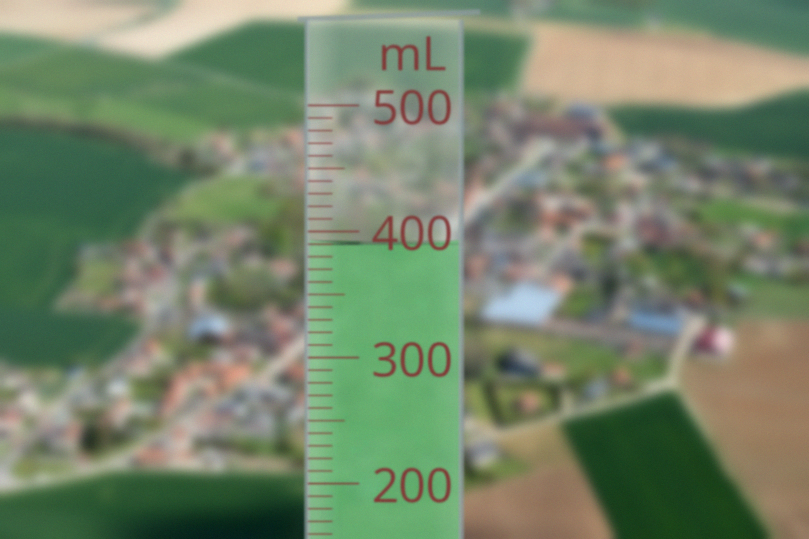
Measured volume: 390 mL
